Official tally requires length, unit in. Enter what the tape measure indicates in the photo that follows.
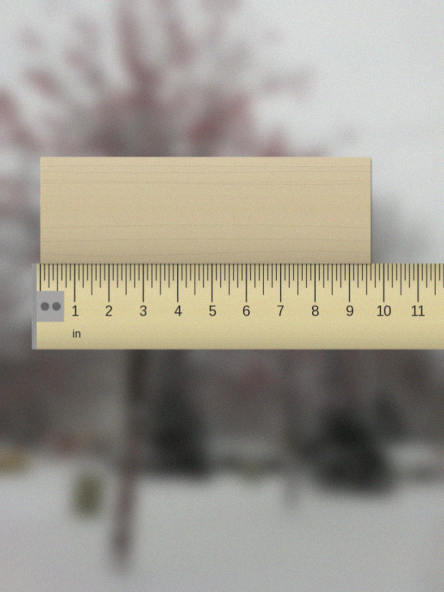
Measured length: 9.625 in
